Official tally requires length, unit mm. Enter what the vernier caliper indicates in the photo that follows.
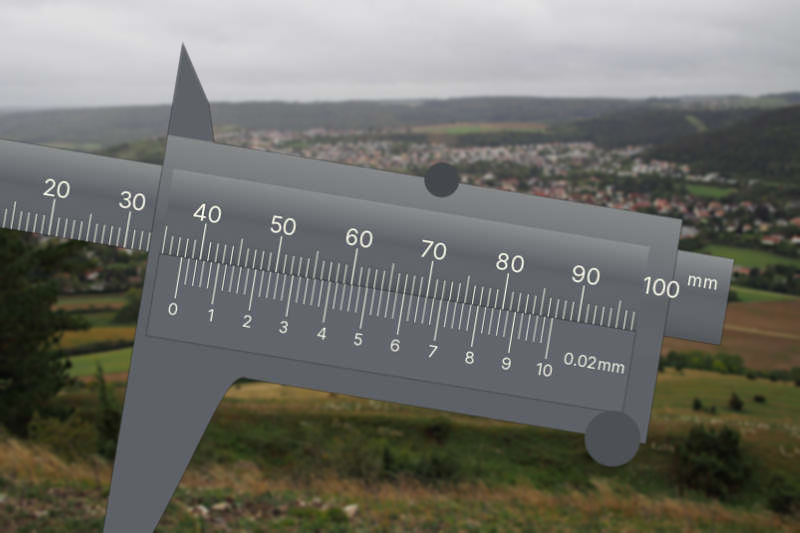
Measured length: 37.6 mm
